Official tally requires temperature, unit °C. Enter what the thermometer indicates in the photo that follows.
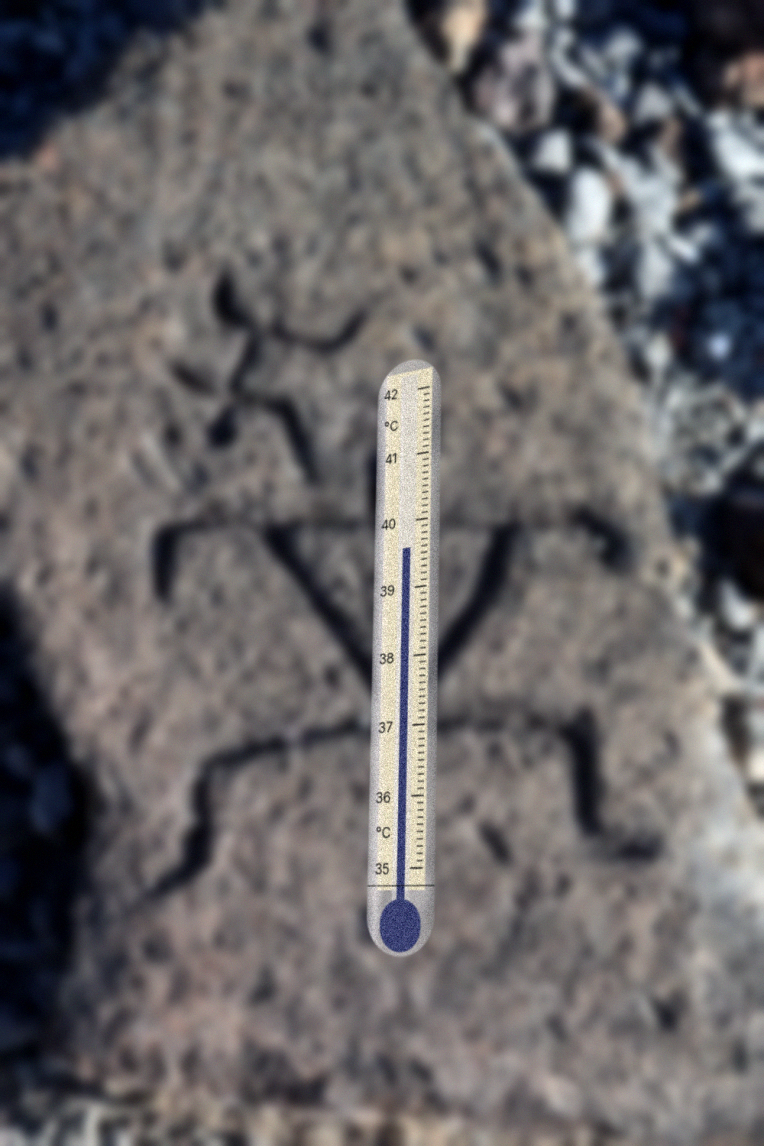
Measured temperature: 39.6 °C
